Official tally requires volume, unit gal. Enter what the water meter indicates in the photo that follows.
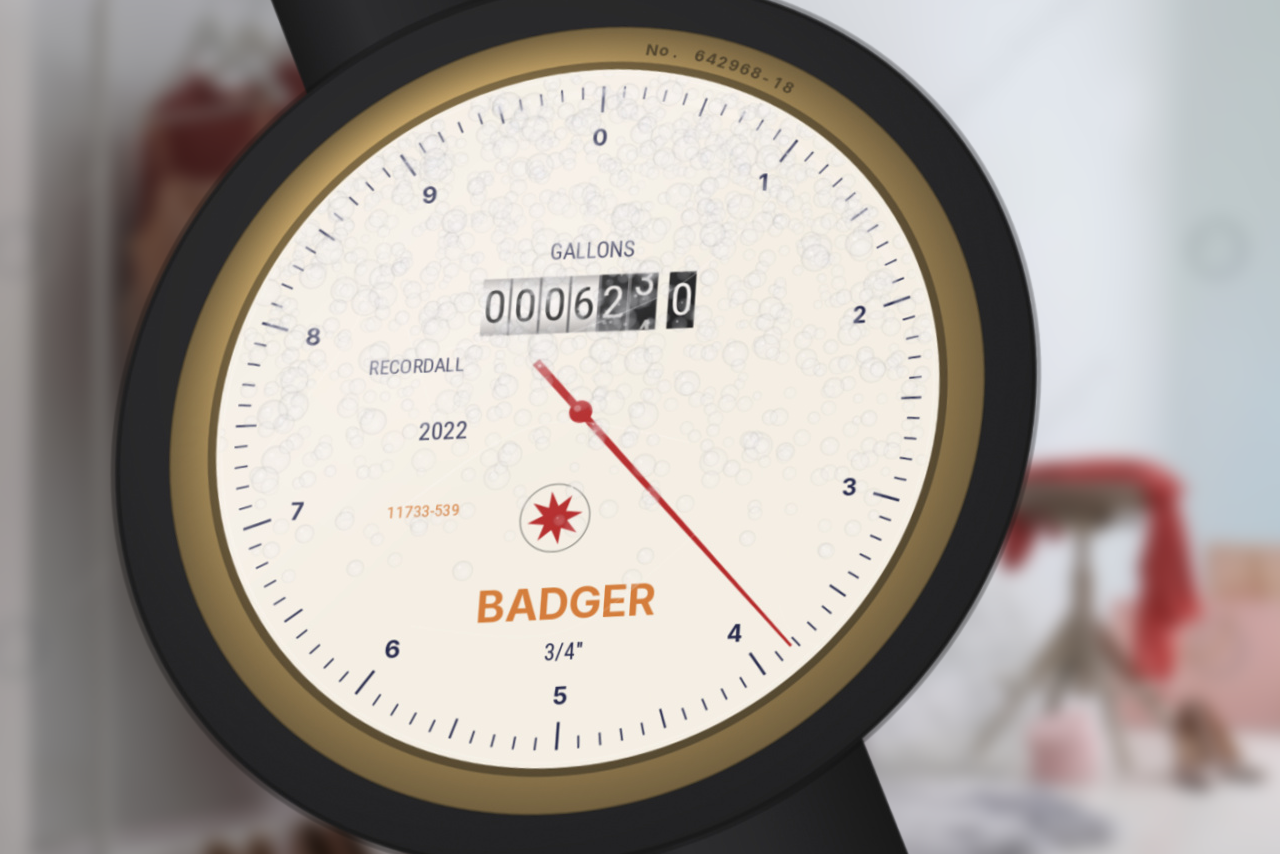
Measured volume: 6233.8 gal
